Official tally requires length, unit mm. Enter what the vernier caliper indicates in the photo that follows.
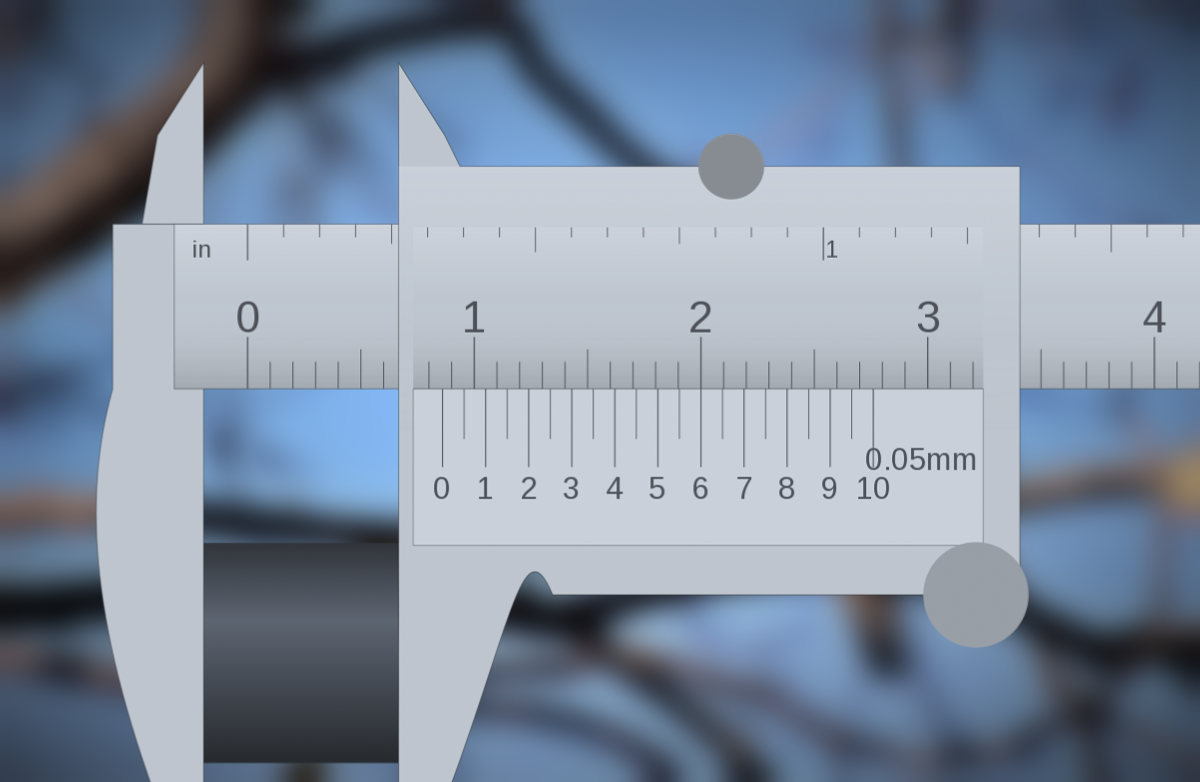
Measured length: 8.6 mm
